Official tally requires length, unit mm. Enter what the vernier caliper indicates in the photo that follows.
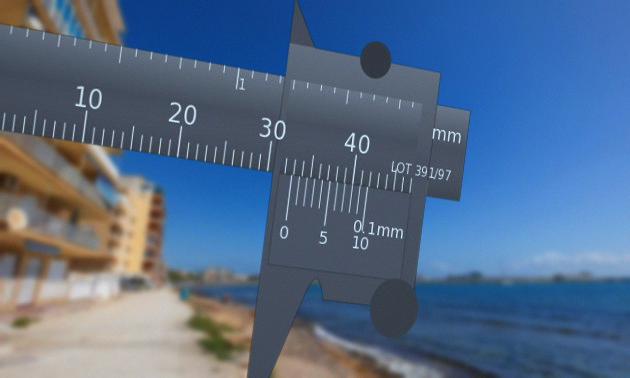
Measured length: 32.8 mm
